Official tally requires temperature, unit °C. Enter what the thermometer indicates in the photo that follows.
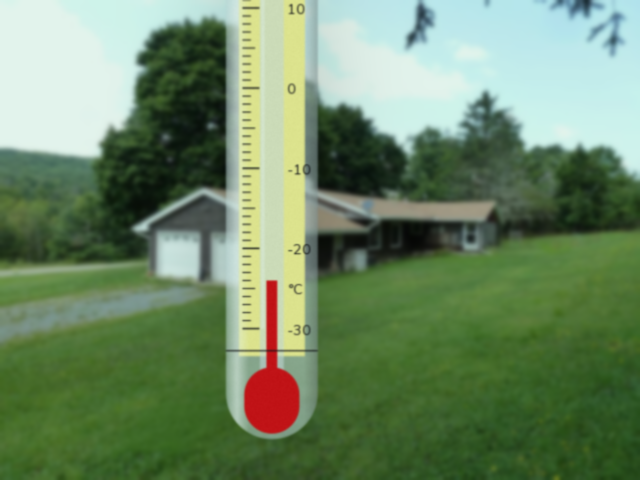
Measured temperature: -24 °C
